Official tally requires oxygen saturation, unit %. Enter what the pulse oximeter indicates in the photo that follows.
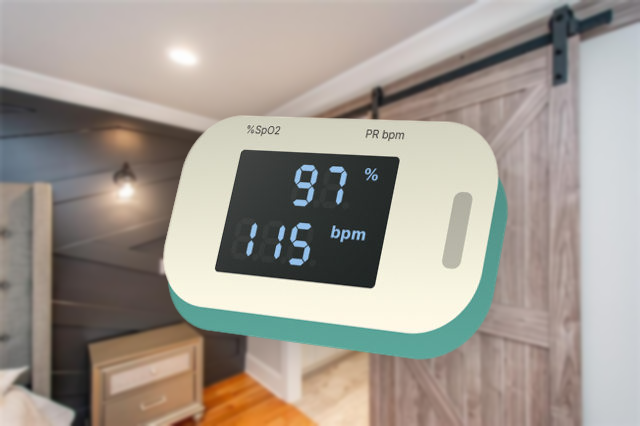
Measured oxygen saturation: 97 %
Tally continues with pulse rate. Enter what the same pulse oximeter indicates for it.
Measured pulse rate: 115 bpm
